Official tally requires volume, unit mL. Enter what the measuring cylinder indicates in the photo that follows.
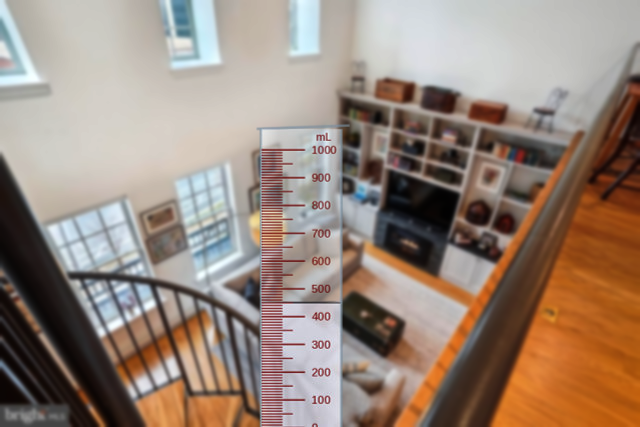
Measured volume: 450 mL
